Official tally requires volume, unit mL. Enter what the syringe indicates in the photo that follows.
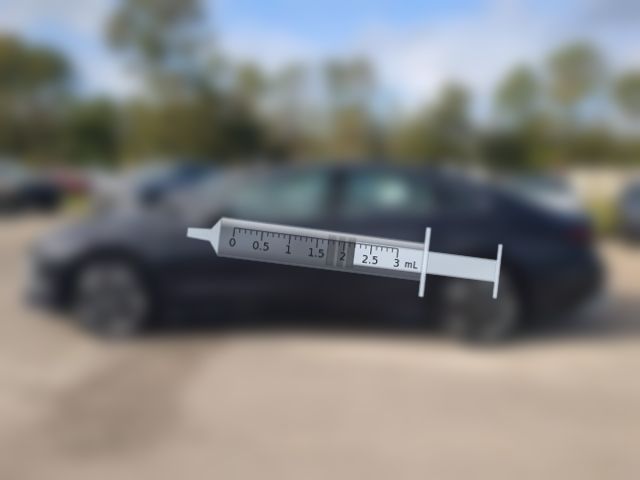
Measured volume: 1.7 mL
